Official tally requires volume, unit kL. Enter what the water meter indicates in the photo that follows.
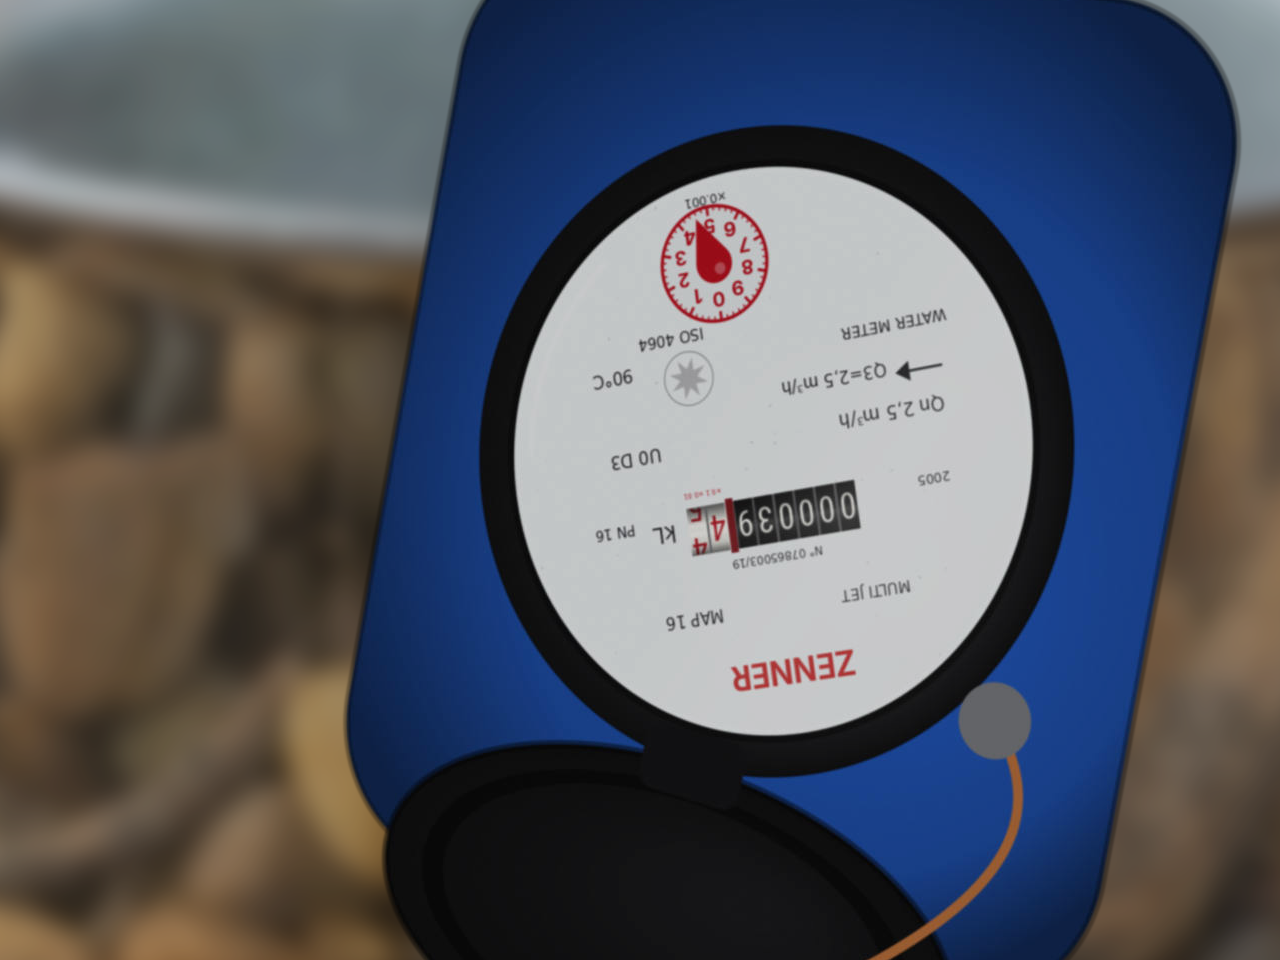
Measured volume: 39.444 kL
